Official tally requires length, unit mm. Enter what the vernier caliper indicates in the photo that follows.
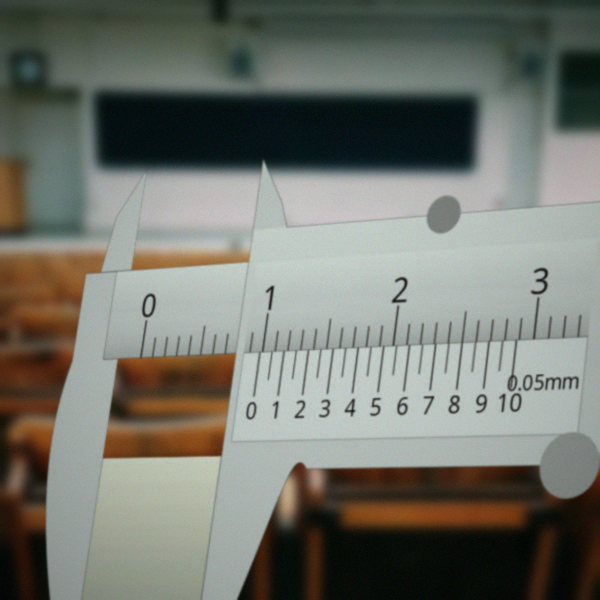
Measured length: 9.8 mm
